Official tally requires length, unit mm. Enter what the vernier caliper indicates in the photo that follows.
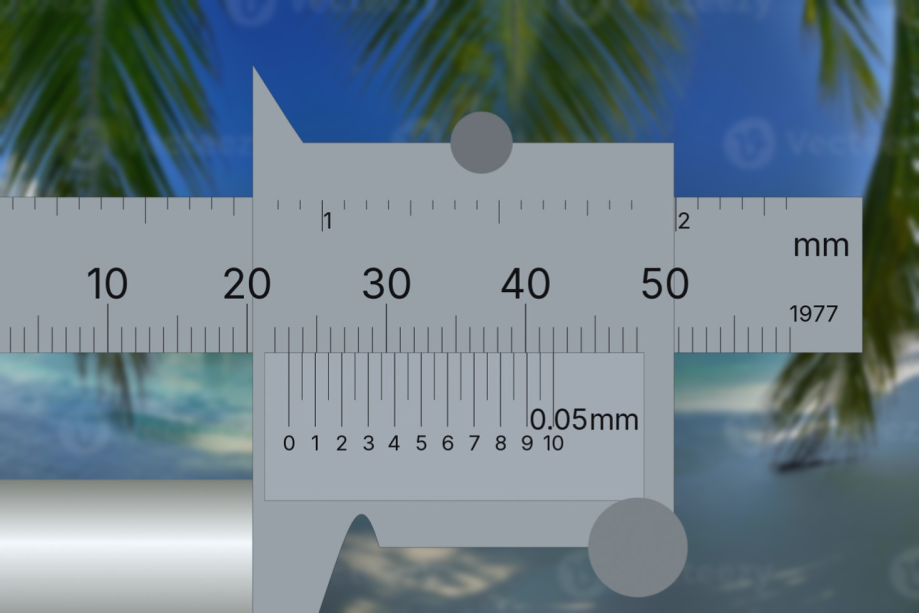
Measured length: 23.0 mm
